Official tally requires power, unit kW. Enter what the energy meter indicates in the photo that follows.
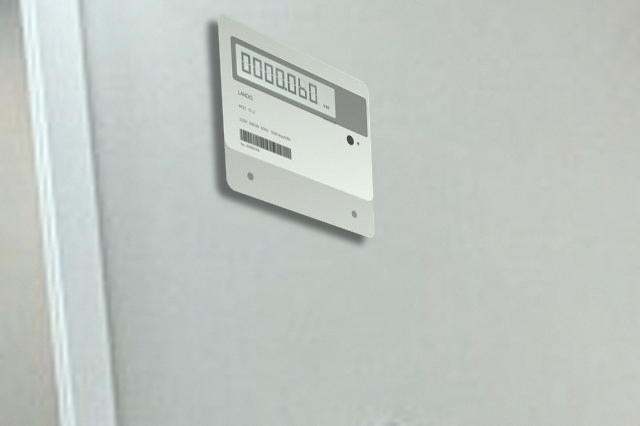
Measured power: 0.060 kW
